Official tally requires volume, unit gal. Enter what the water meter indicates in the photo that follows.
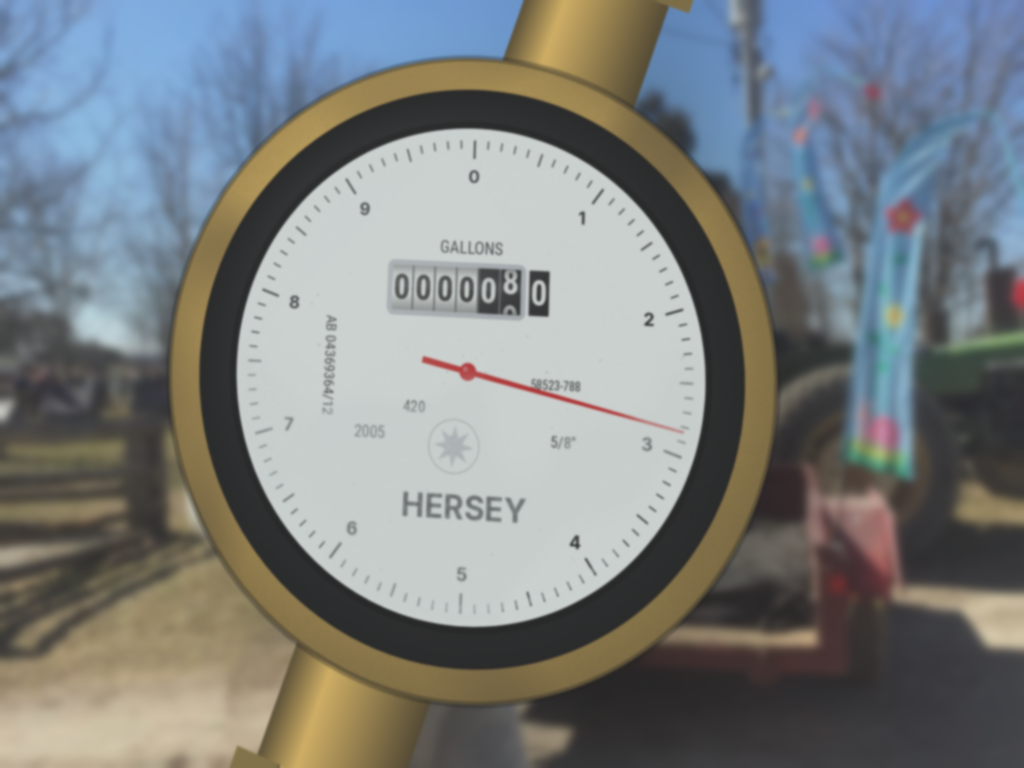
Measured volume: 82.8 gal
